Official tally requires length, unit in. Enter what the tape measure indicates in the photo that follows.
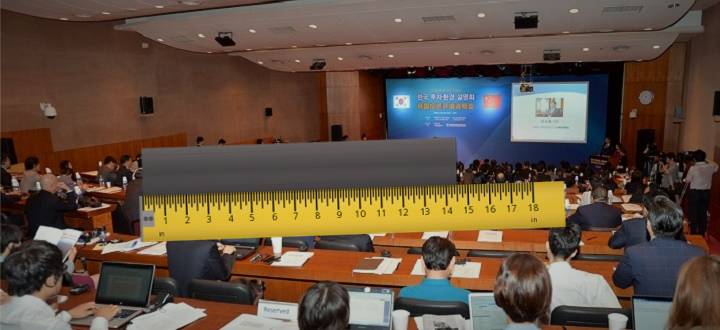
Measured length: 14.5 in
